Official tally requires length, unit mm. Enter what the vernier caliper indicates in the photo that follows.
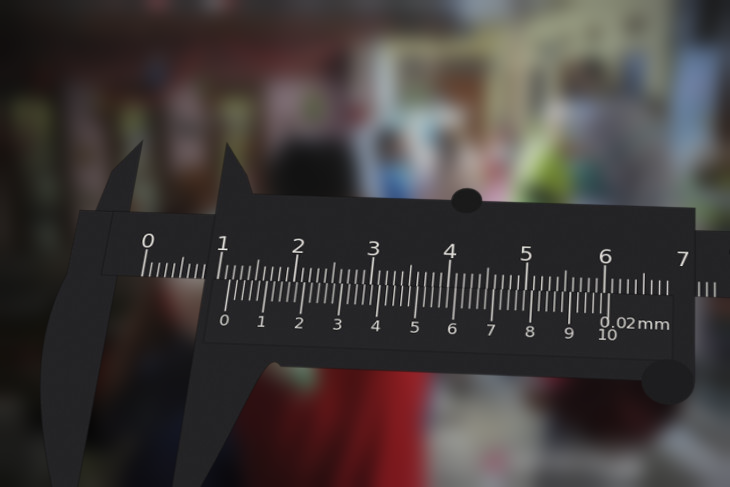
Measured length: 11.6 mm
